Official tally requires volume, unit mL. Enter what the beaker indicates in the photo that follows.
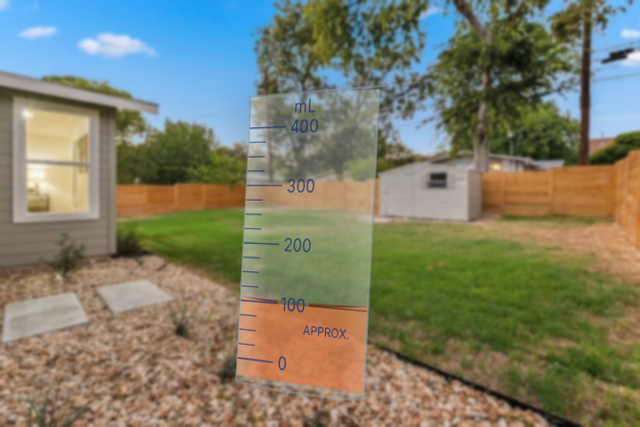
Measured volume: 100 mL
